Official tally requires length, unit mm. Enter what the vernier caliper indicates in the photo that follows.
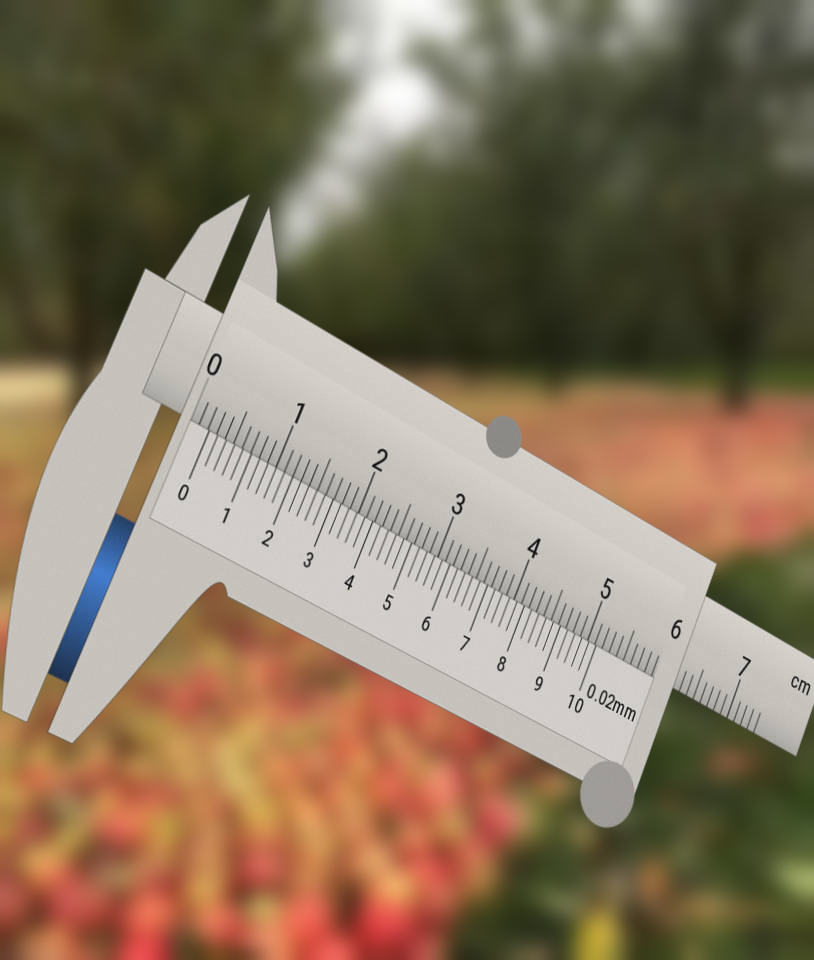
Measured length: 2.2 mm
